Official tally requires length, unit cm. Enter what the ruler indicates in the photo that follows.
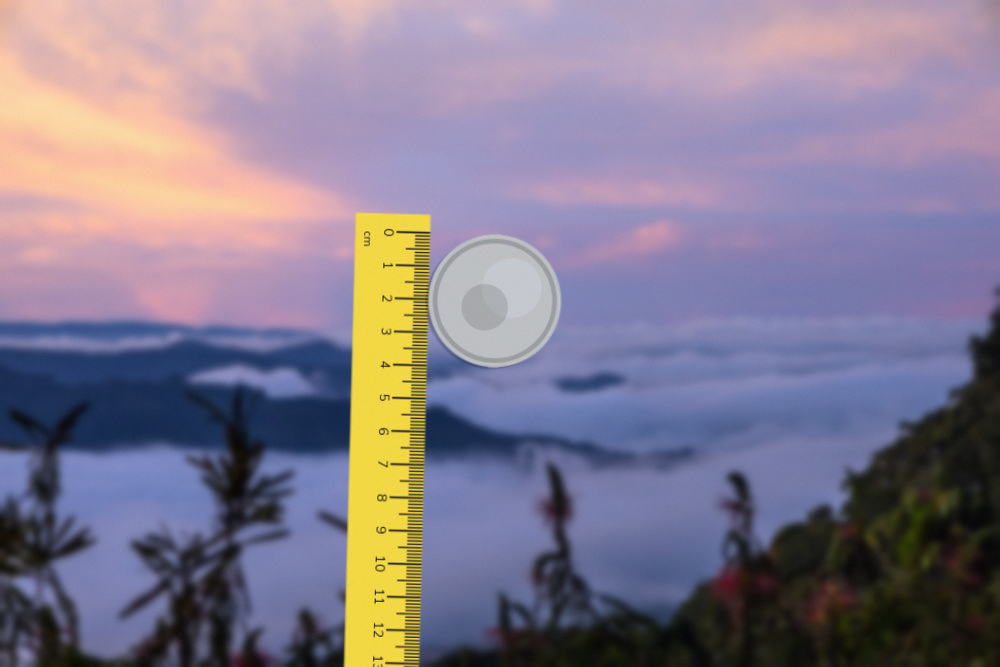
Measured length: 4 cm
